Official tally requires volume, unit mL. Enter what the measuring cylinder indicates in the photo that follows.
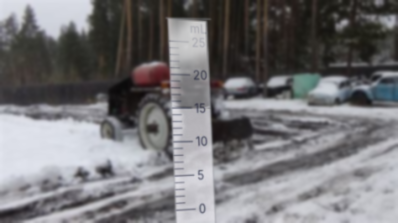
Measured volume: 15 mL
